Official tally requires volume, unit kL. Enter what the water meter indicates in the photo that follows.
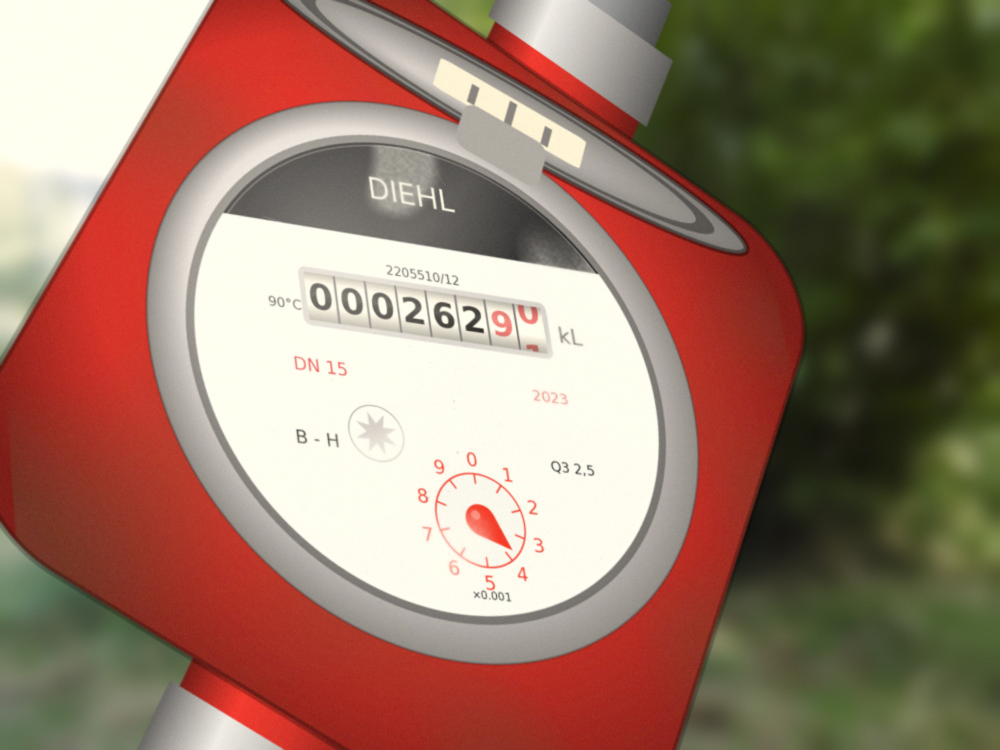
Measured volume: 262.903 kL
